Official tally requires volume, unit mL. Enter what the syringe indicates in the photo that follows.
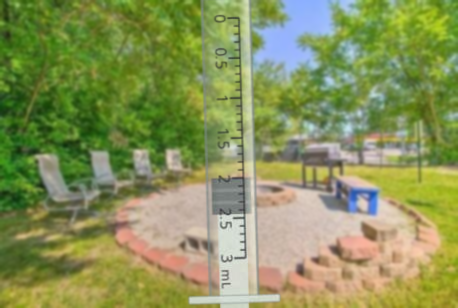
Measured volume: 2 mL
